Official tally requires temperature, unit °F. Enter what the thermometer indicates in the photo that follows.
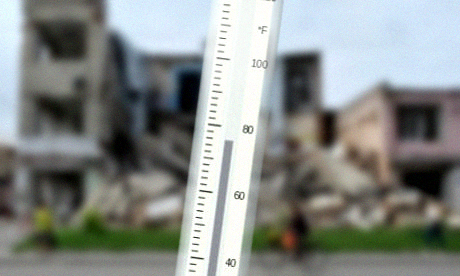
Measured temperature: 76 °F
